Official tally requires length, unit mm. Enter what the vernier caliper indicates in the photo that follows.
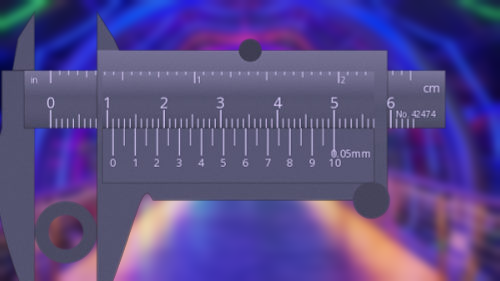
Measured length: 11.0 mm
